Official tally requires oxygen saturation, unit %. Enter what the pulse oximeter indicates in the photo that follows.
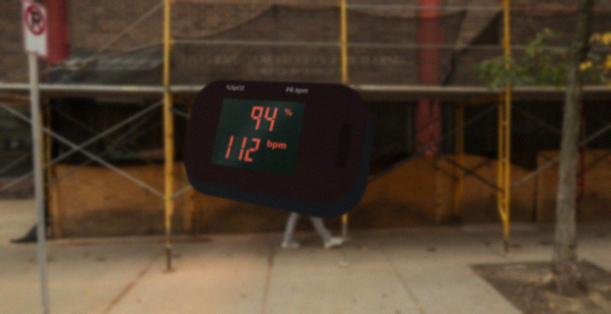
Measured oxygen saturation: 94 %
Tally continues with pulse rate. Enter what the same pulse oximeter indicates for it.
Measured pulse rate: 112 bpm
